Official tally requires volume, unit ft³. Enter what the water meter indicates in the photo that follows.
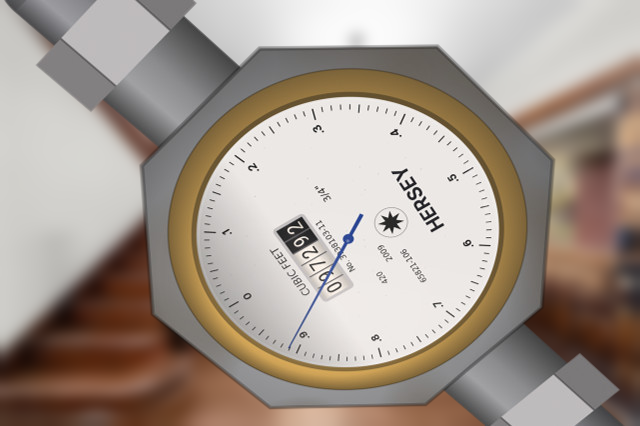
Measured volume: 97291.91 ft³
